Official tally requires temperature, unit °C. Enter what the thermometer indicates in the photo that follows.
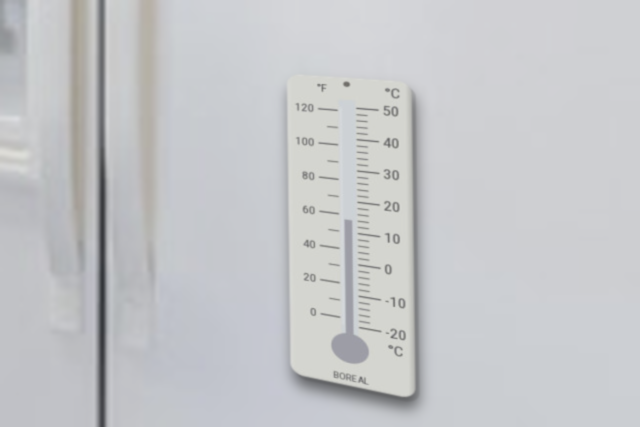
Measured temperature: 14 °C
